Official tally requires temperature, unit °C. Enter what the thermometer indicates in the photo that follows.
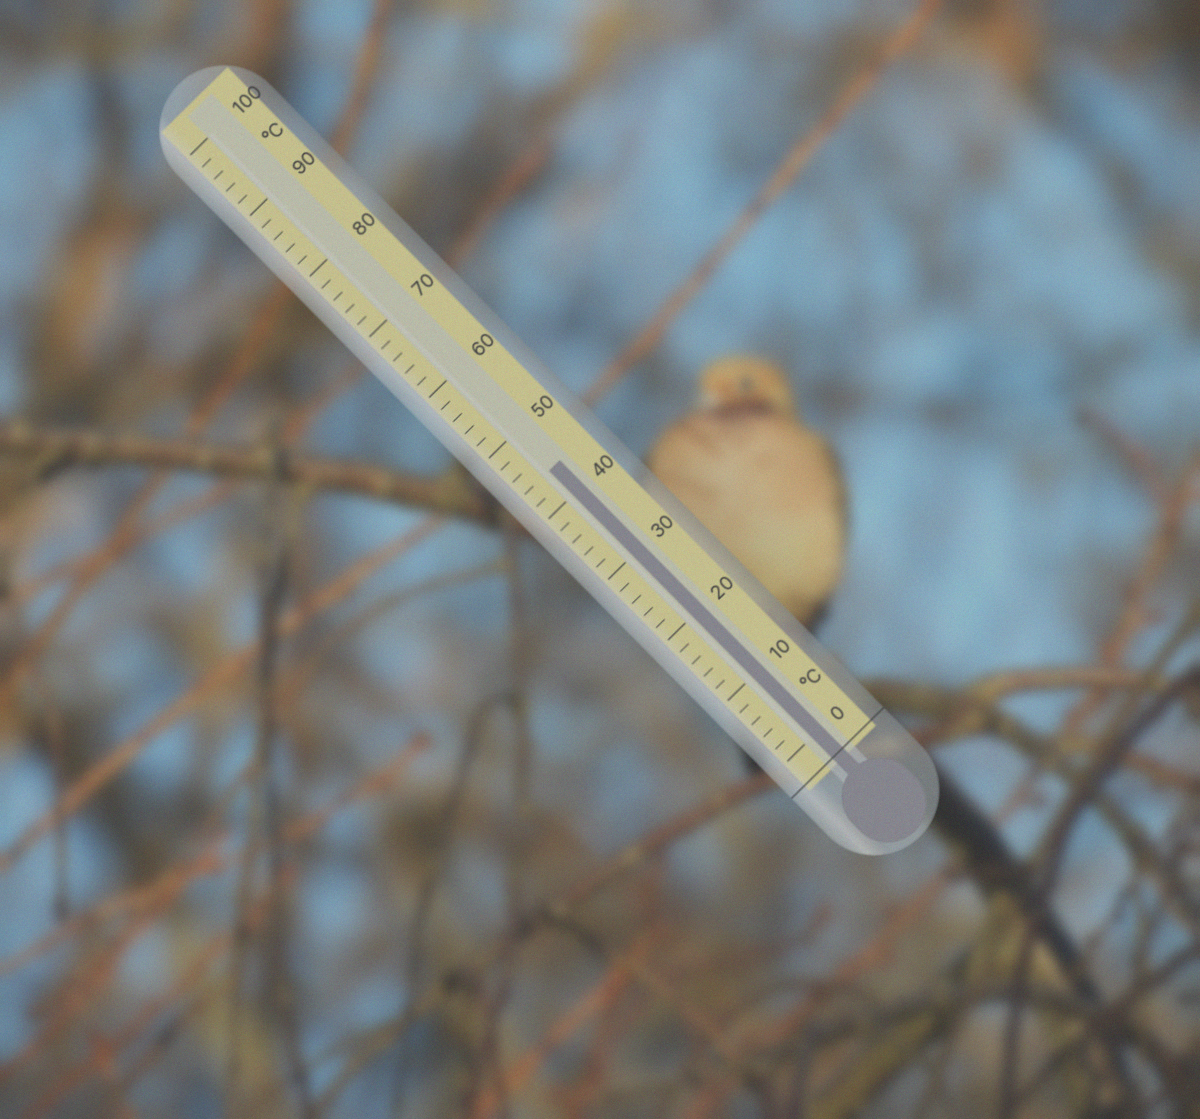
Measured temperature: 44 °C
